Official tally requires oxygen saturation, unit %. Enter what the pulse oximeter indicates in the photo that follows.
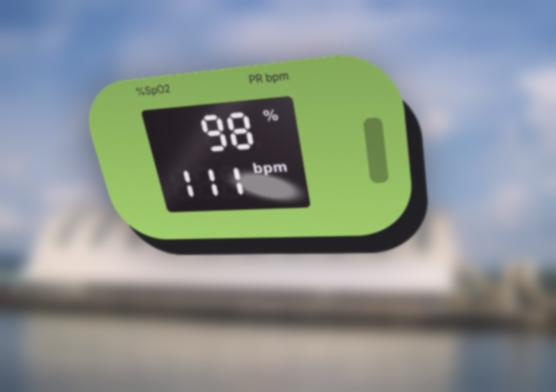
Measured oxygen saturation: 98 %
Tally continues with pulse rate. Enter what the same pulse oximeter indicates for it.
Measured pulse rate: 111 bpm
